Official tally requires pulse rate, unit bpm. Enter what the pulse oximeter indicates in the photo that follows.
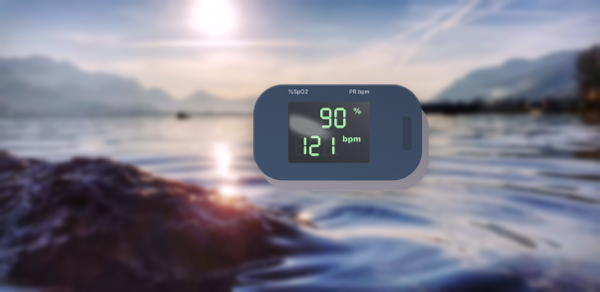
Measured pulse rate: 121 bpm
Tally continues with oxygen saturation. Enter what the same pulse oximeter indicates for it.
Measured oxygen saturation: 90 %
